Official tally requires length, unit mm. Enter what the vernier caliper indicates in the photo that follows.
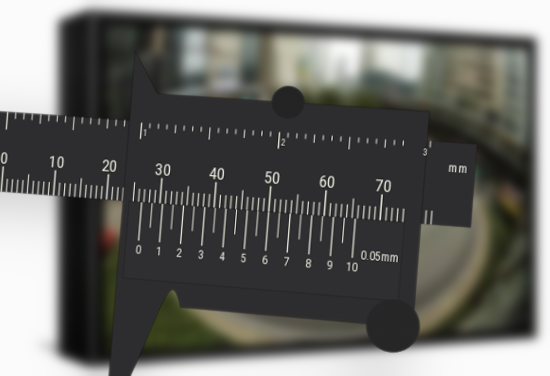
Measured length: 26.6 mm
